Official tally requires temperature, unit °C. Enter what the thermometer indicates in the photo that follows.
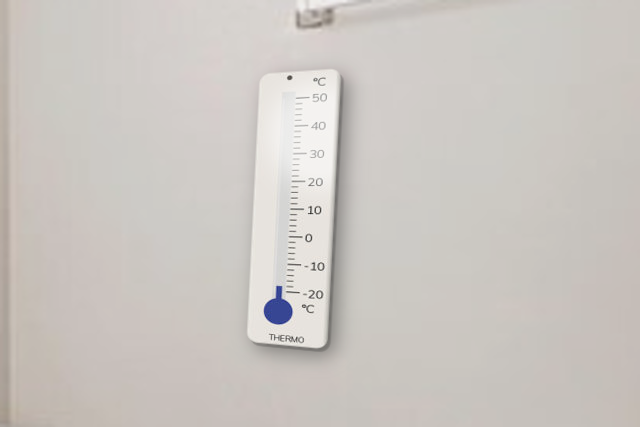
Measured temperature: -18 °C
